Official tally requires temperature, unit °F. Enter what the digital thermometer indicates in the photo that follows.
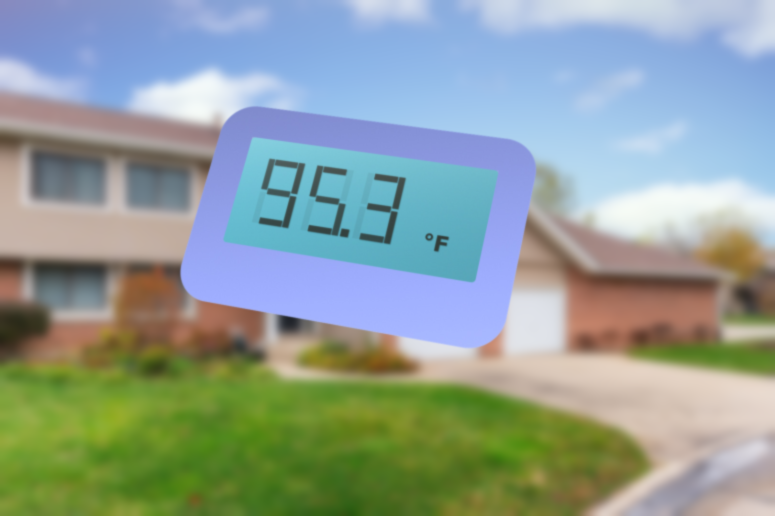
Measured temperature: 95.3 °F
